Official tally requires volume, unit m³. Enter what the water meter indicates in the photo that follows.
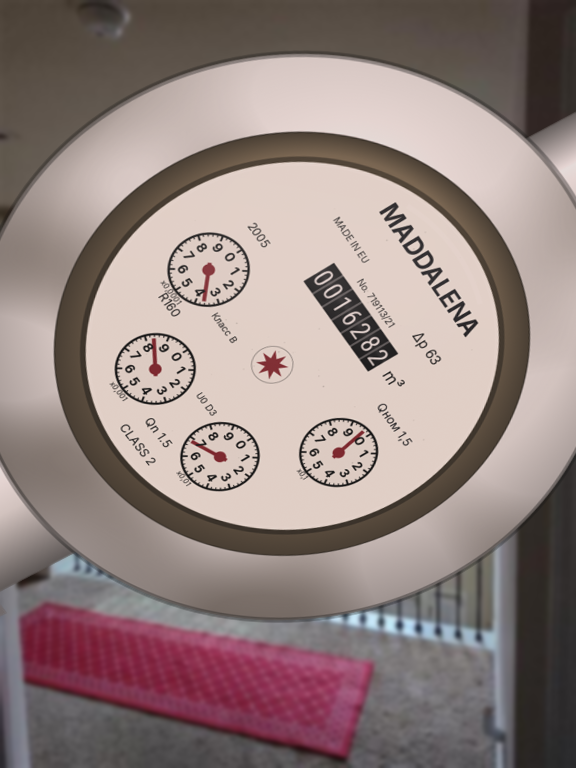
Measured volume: 16281.9683 m³
